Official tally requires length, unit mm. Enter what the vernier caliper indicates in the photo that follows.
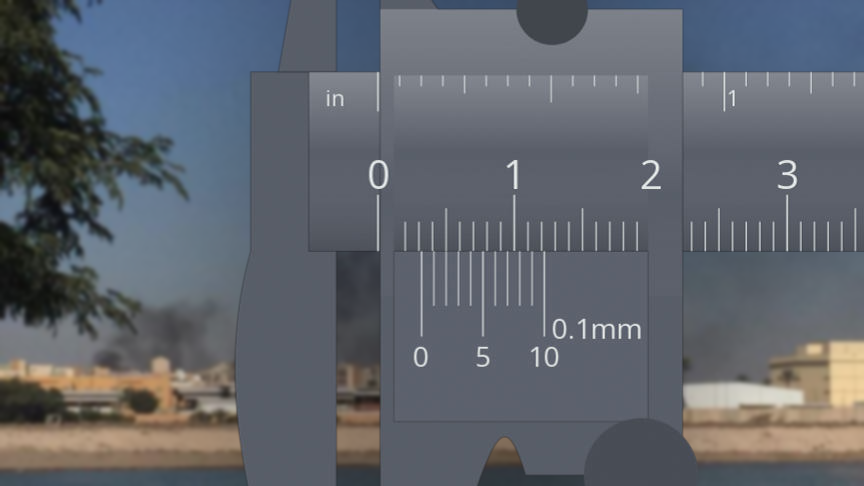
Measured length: 3.2 mm
